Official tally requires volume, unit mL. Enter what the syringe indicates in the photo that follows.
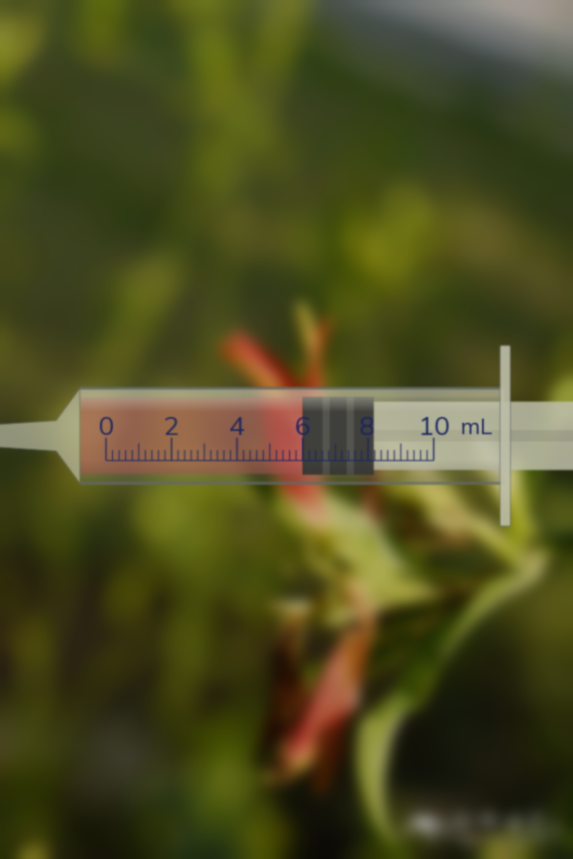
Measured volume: 6 mL
